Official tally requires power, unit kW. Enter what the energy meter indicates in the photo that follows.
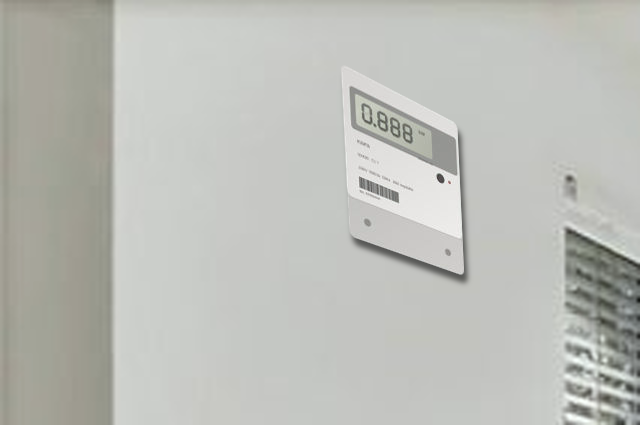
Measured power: 0.888 kW
